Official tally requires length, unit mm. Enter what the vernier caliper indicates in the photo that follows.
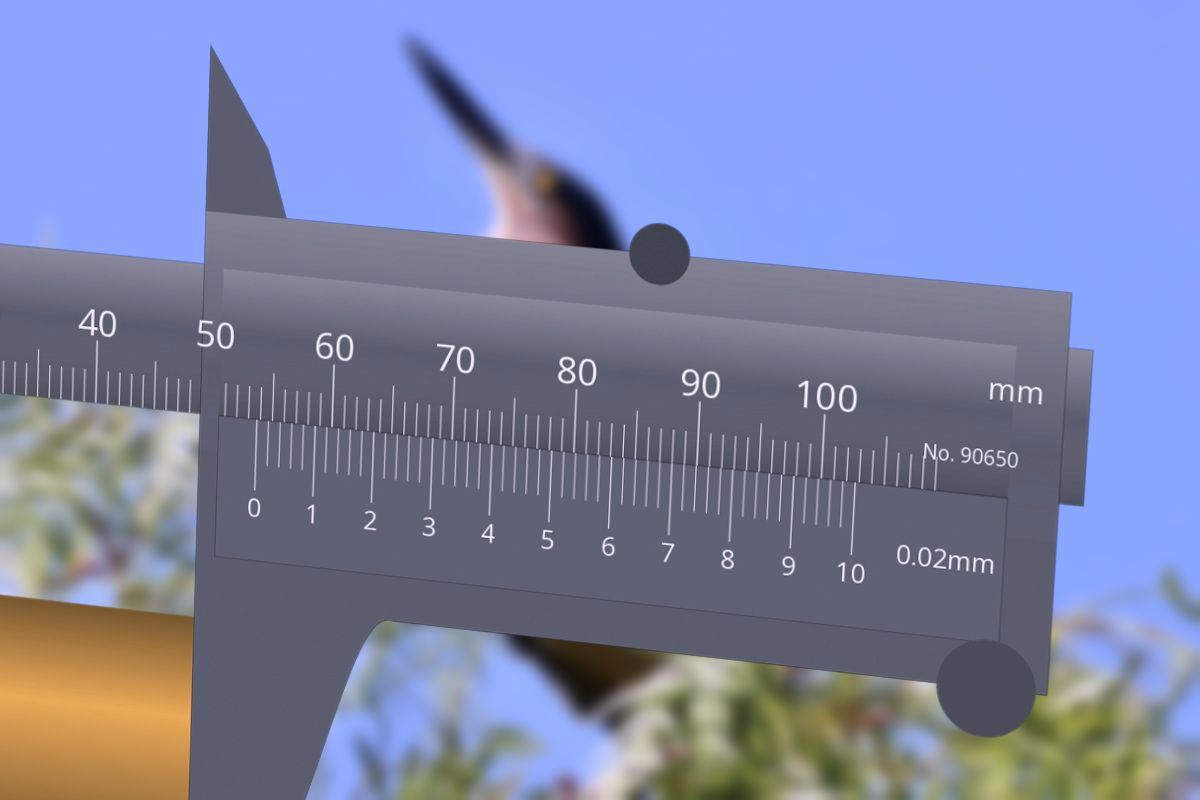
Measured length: 53.7 mm
